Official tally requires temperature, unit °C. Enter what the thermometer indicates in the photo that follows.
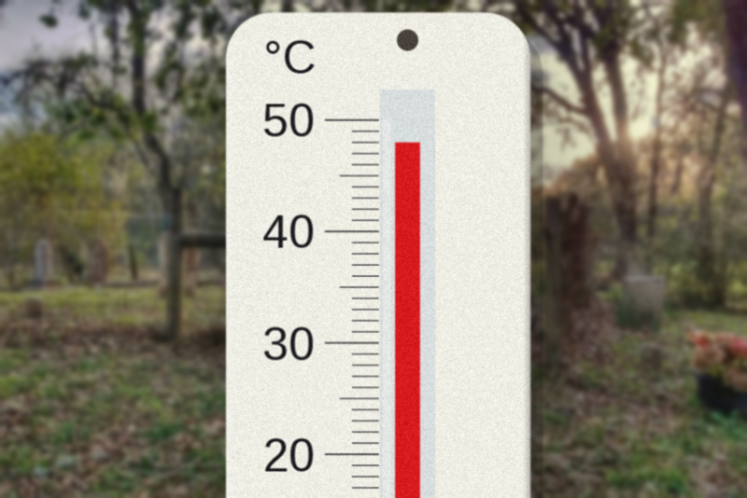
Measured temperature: 48 °C
